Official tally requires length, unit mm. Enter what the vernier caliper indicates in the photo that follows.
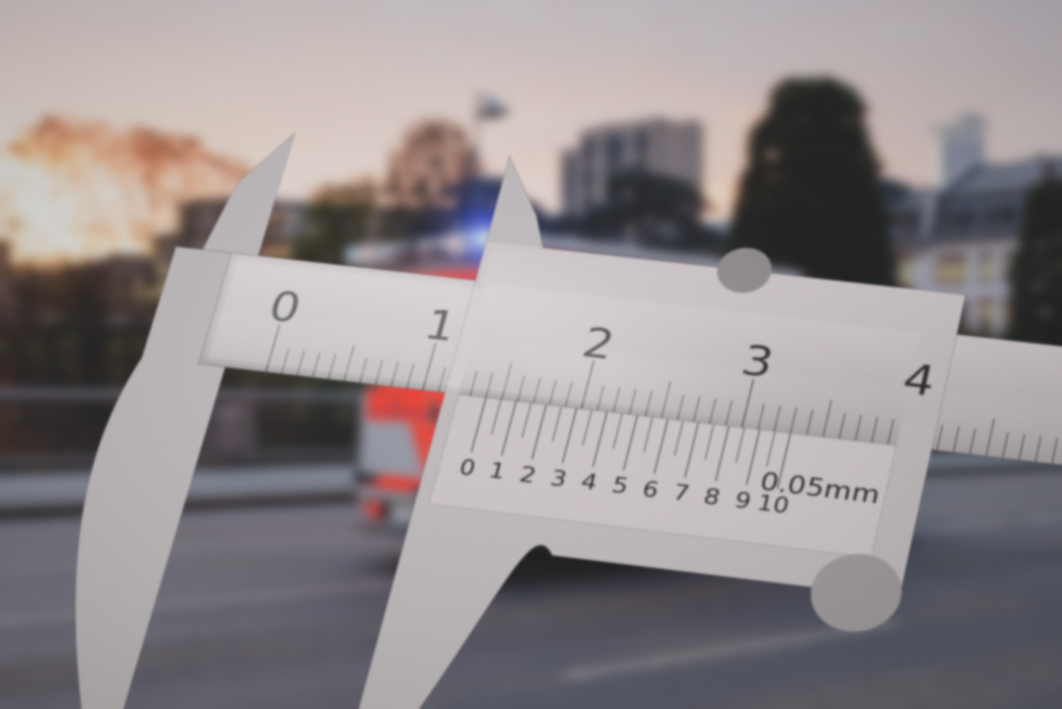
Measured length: 14.0 mm
